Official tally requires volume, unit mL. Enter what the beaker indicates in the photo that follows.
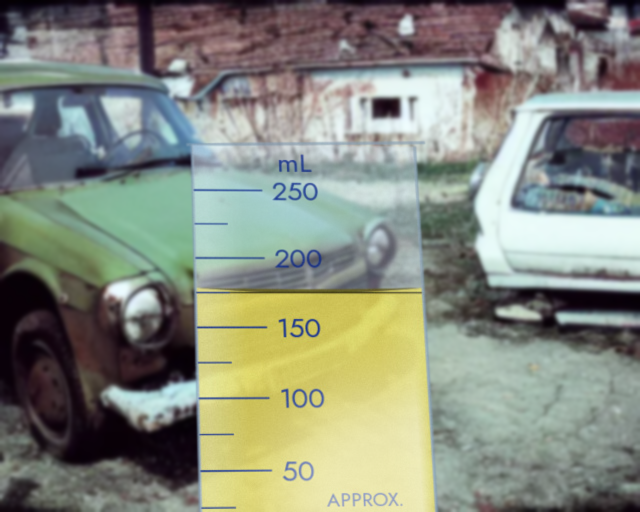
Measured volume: 175 mL
